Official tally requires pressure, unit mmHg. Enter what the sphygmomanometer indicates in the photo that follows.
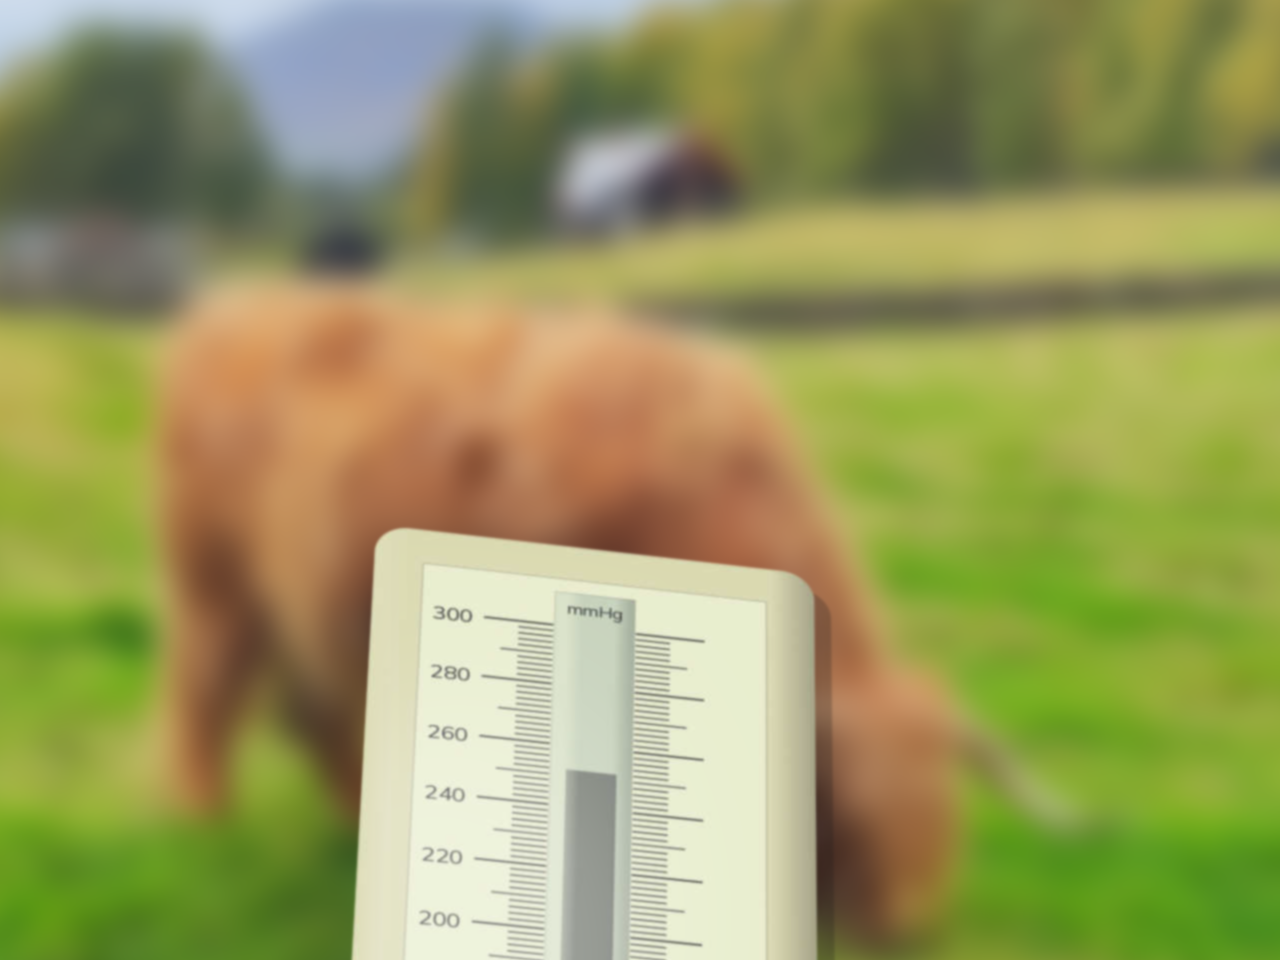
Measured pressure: 252 mmHg
